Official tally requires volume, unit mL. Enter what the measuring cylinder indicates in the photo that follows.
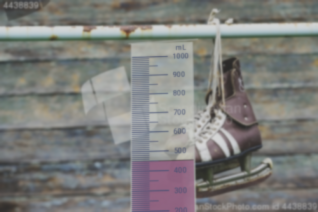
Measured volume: 450 mL
